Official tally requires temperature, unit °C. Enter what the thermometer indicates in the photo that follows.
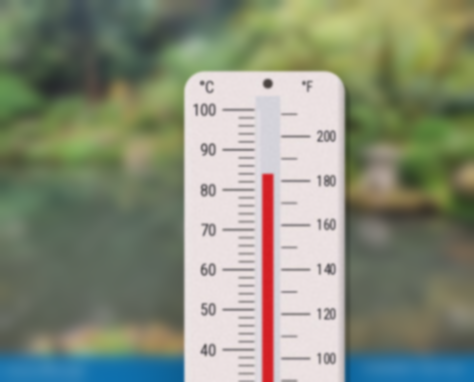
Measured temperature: 84 °C
